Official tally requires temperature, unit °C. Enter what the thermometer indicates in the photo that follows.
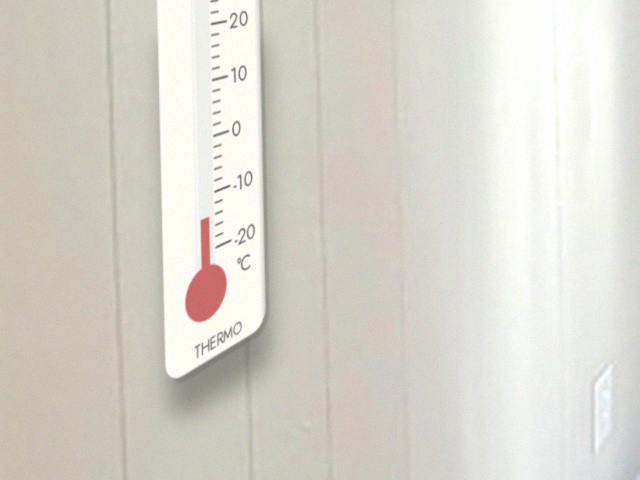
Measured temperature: -14 °C
